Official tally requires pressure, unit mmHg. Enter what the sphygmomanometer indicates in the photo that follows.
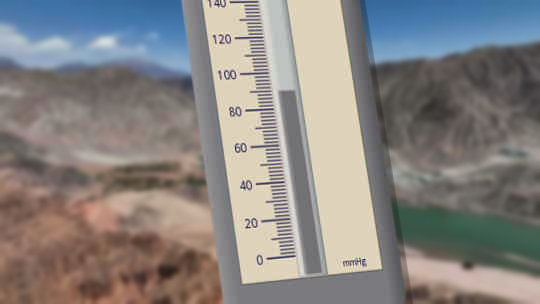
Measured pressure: 90 mmHg
